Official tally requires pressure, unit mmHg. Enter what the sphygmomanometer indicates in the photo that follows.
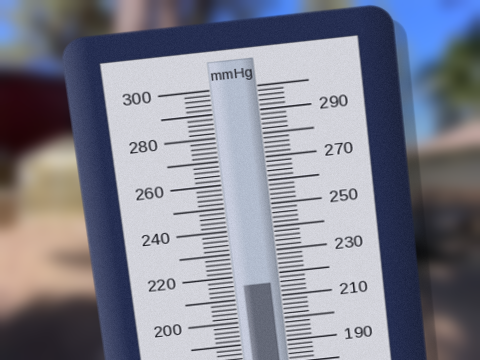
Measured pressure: 216 mmHg
